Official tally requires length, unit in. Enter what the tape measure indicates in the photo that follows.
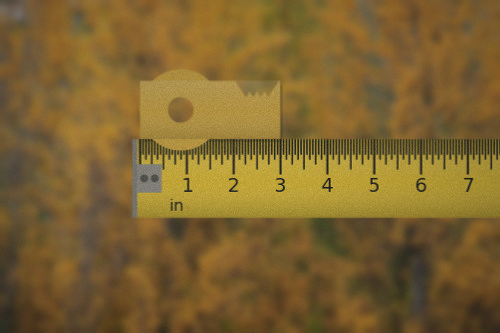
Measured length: 3 in
